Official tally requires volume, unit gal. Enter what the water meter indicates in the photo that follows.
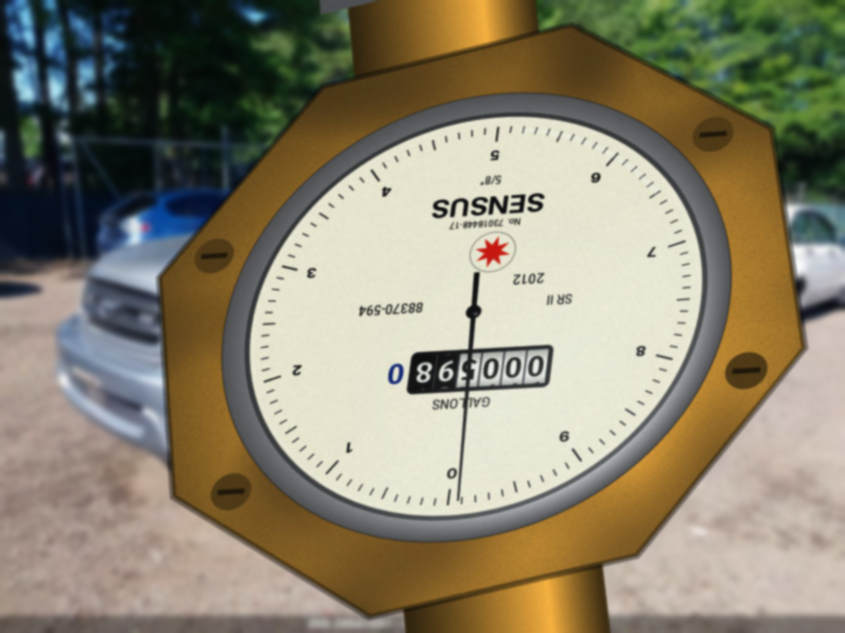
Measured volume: 5979.9 gal
